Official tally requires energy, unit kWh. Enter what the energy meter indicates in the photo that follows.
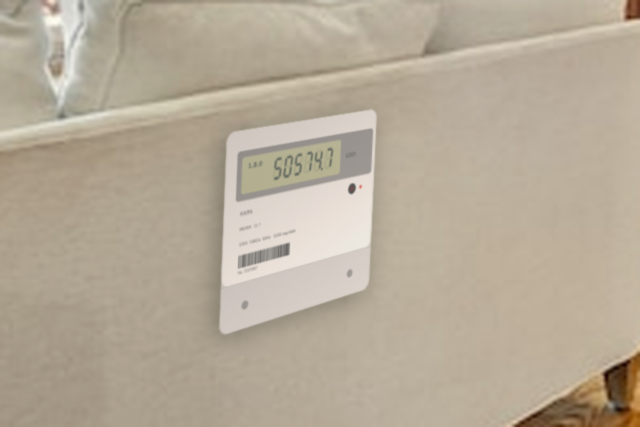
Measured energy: 50574.7 kWh
